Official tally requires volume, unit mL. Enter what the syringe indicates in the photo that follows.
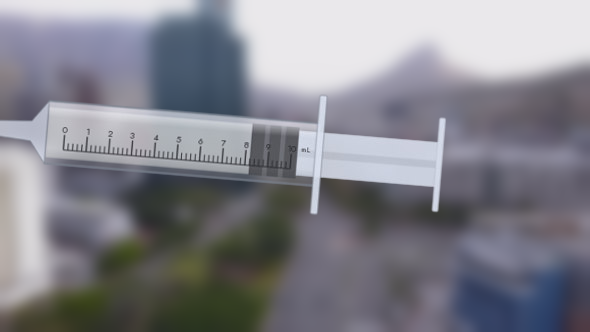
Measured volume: 8.2 mL
